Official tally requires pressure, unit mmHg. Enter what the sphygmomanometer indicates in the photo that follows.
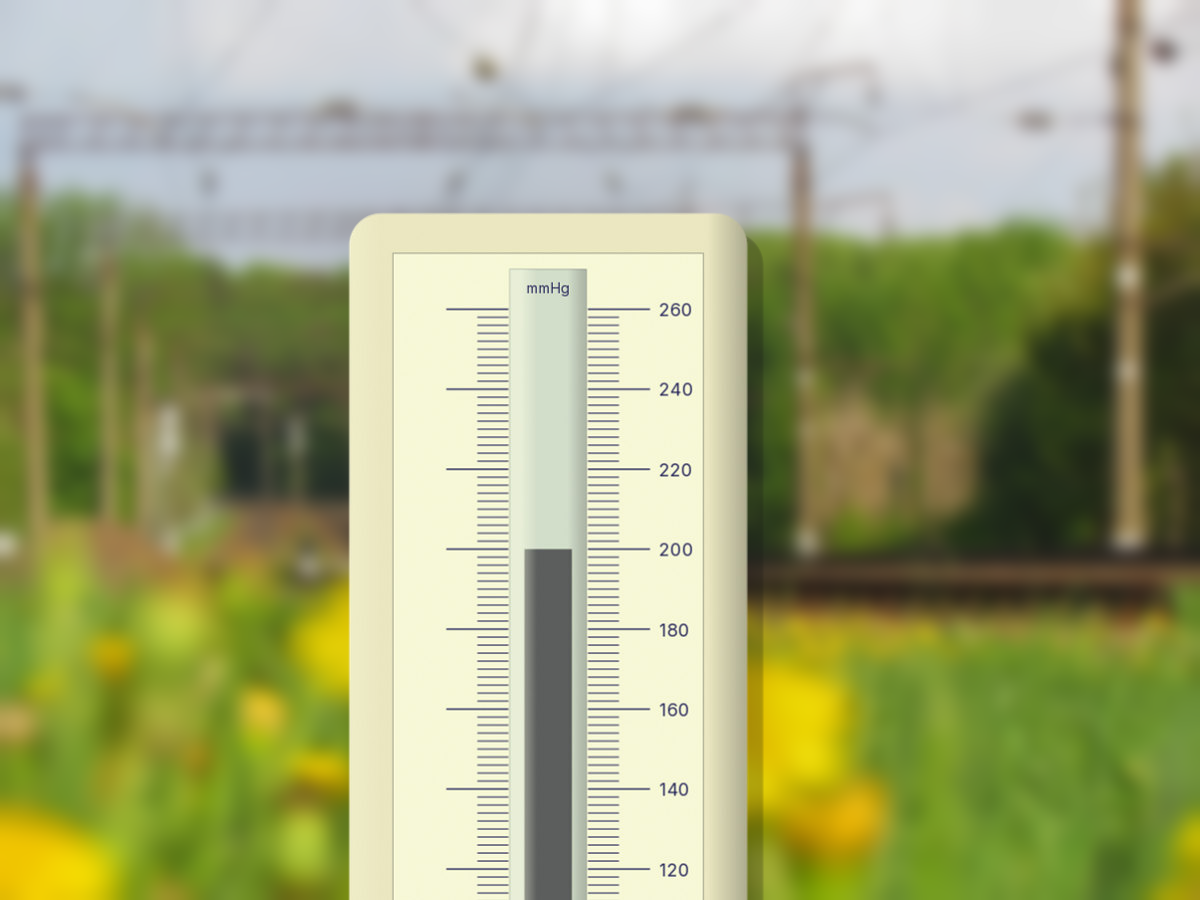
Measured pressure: 200 mmHg
